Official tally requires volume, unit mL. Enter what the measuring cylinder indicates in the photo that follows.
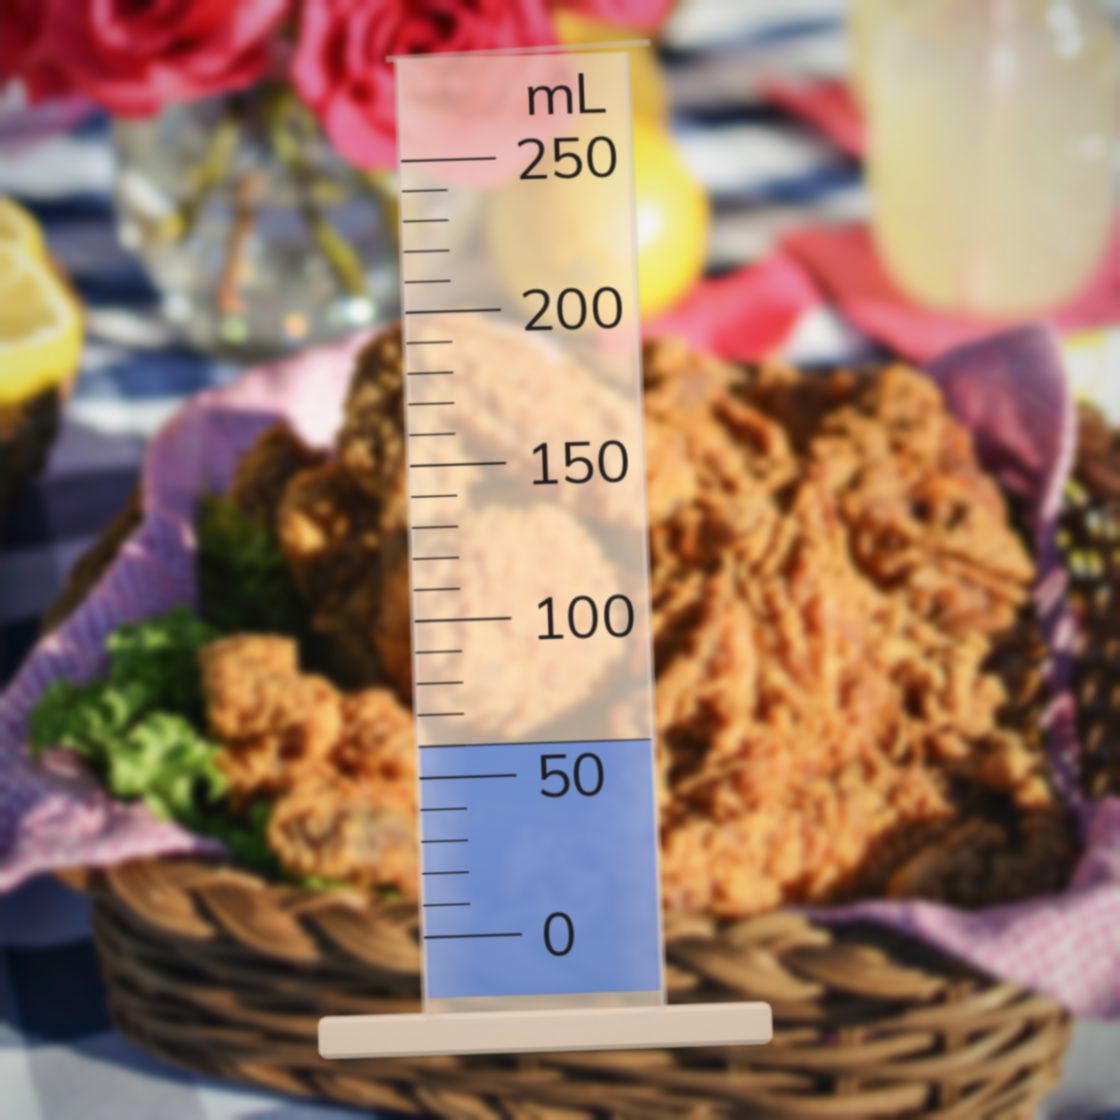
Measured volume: 60 mL
